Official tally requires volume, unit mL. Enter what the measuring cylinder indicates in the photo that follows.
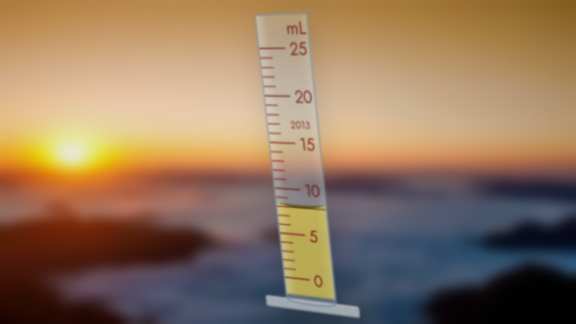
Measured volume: 8 mL
